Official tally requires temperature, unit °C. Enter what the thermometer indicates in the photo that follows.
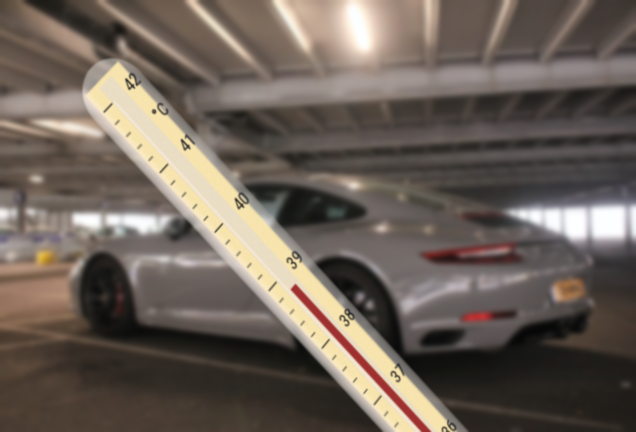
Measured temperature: 38.8 °C
